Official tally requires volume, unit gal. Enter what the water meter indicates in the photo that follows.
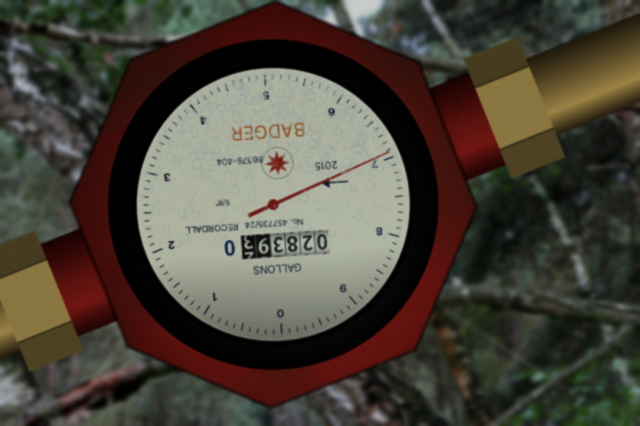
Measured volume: 283926.9 gal
